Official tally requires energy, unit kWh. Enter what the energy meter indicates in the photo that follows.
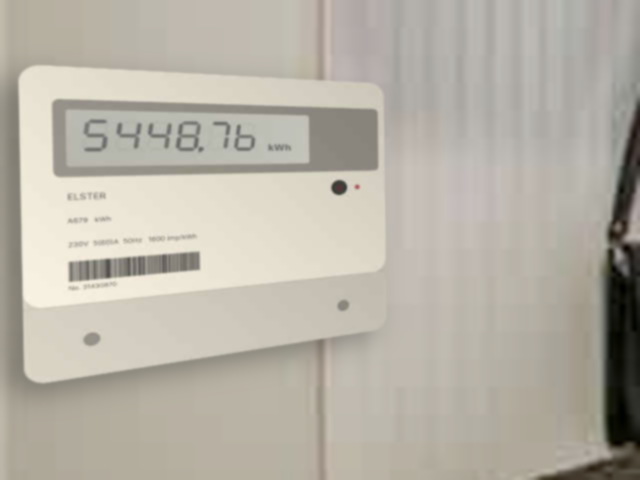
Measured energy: 5448.76 kWh
